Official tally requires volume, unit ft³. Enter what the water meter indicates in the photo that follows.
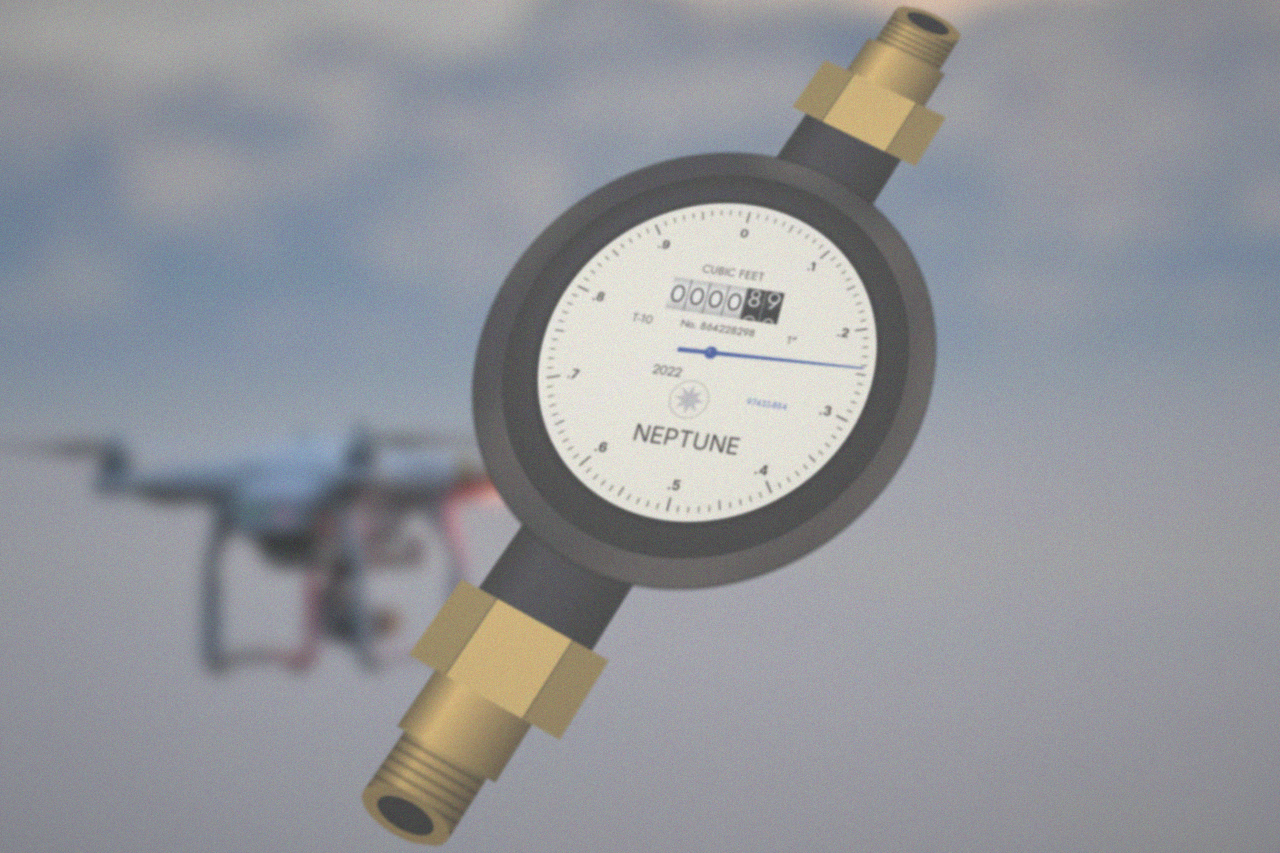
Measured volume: 89.24 ft³
